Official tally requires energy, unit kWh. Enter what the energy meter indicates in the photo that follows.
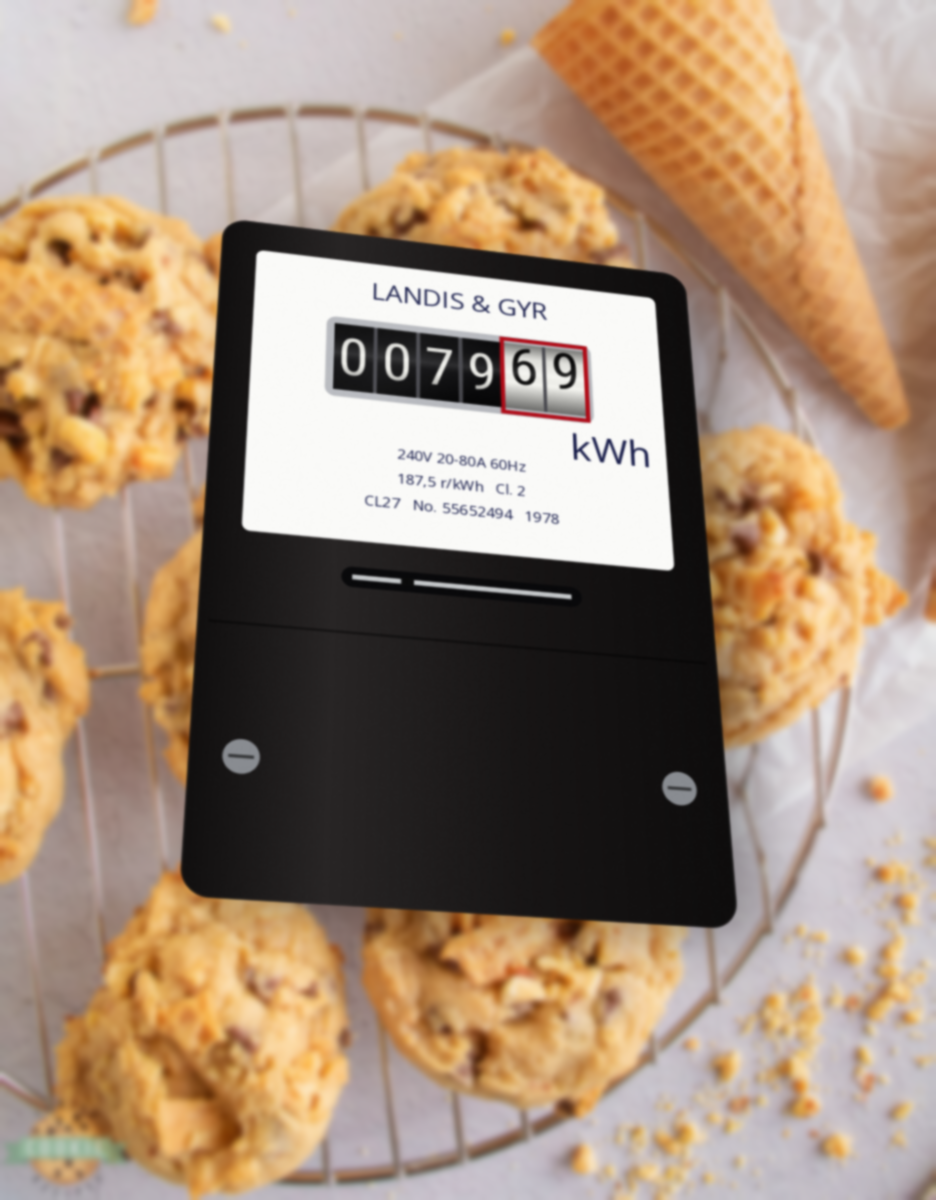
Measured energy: 79.69 kWh
